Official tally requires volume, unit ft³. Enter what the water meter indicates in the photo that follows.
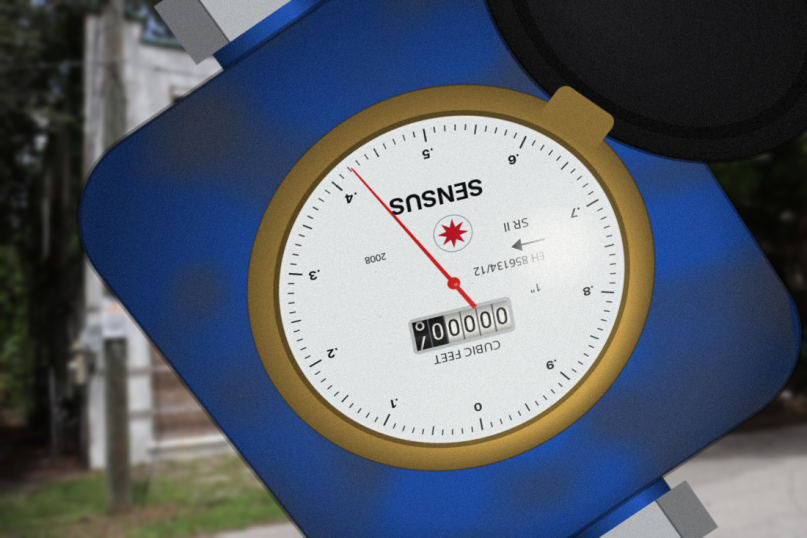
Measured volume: 7.42 ft³
